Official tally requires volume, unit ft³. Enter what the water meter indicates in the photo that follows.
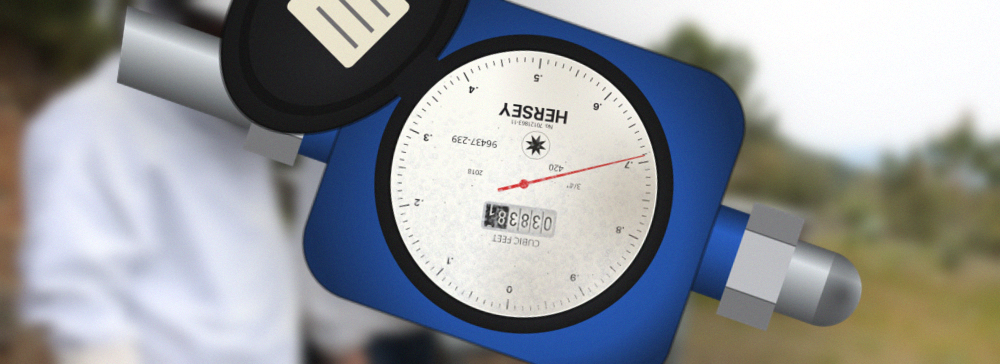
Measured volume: 38380.69 ft³
